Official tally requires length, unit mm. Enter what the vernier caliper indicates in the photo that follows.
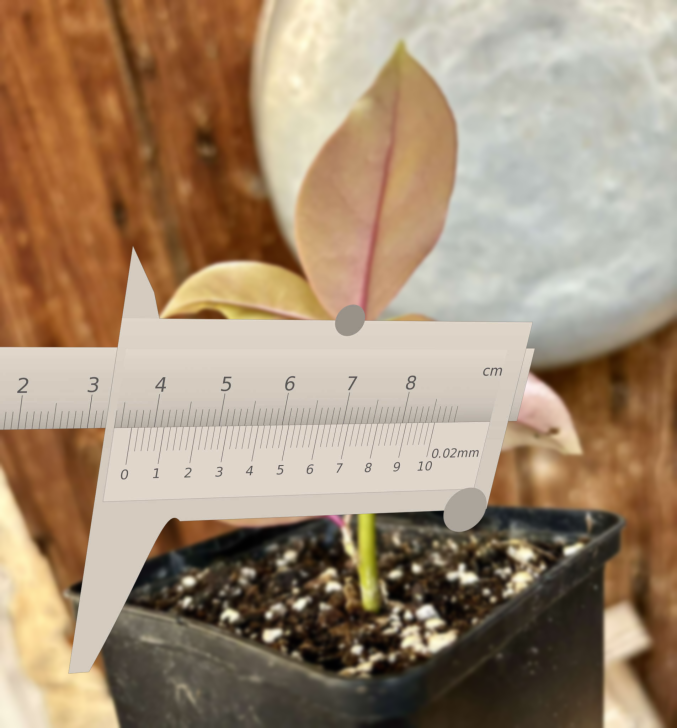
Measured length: 36.6 mm
